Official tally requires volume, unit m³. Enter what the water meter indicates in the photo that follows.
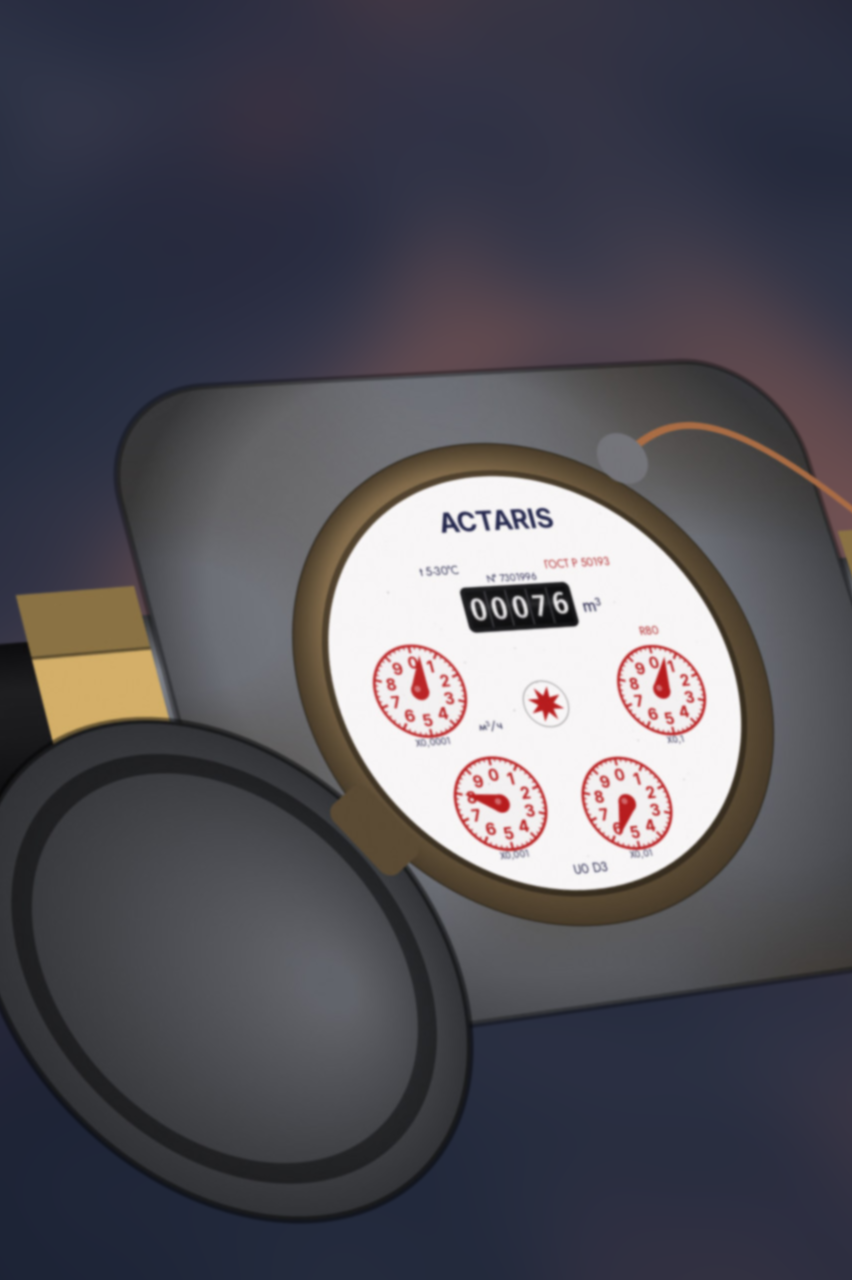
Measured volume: 76.0580 m³
